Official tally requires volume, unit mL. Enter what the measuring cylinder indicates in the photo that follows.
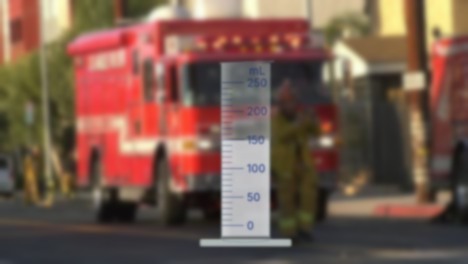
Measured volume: 150 mL
